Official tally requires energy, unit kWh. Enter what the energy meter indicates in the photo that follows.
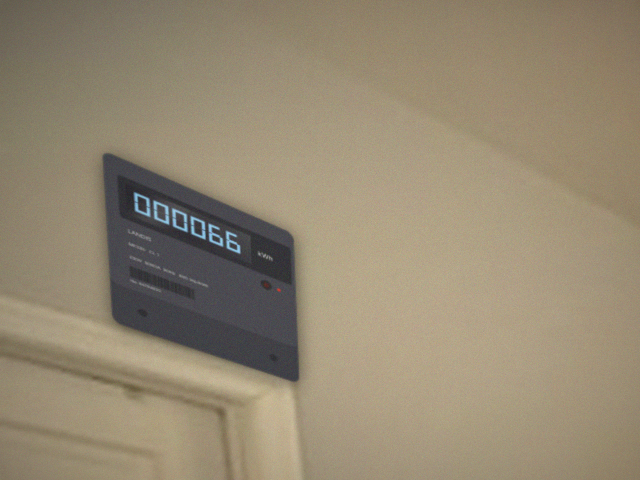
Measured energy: 66 kWh
